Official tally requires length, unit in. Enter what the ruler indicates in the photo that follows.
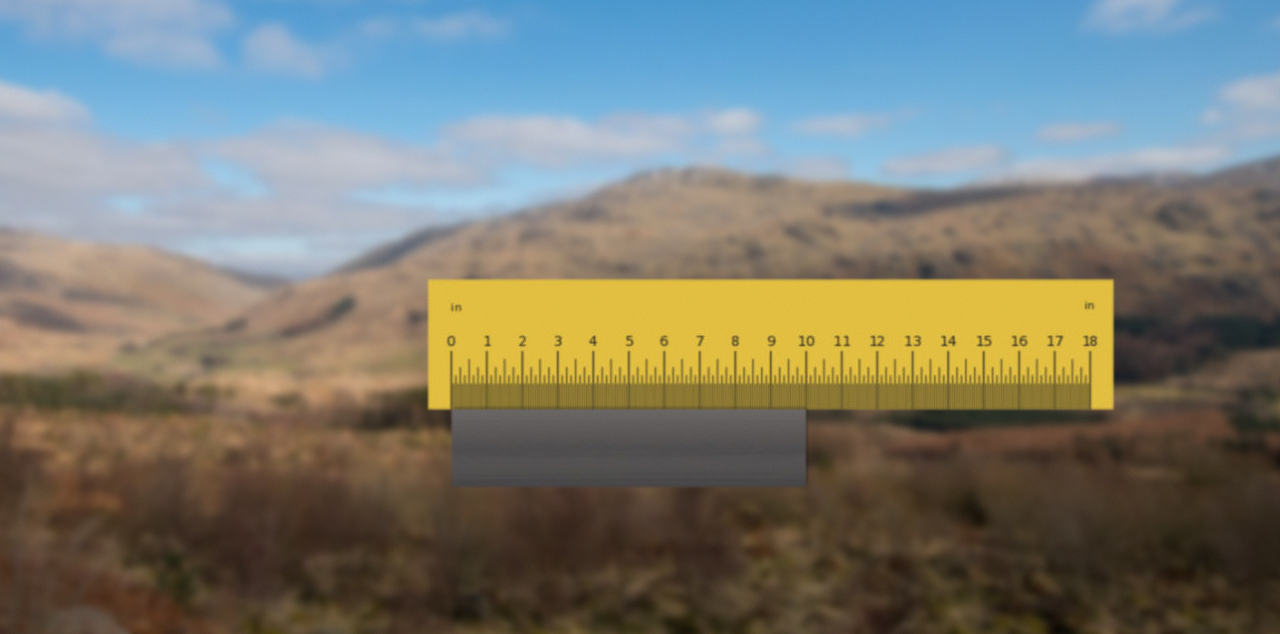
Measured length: 10 in
